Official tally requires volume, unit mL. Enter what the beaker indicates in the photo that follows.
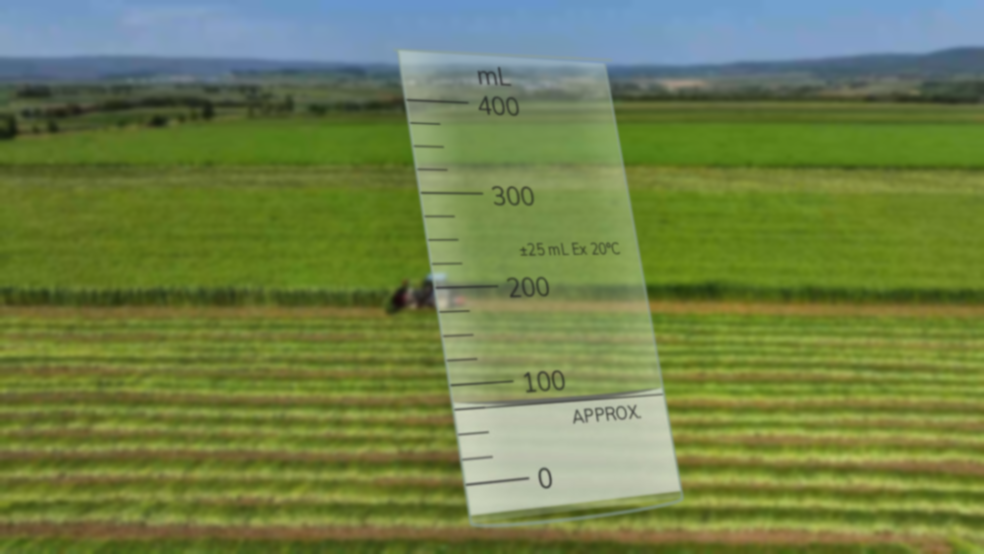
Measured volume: 75 mL
